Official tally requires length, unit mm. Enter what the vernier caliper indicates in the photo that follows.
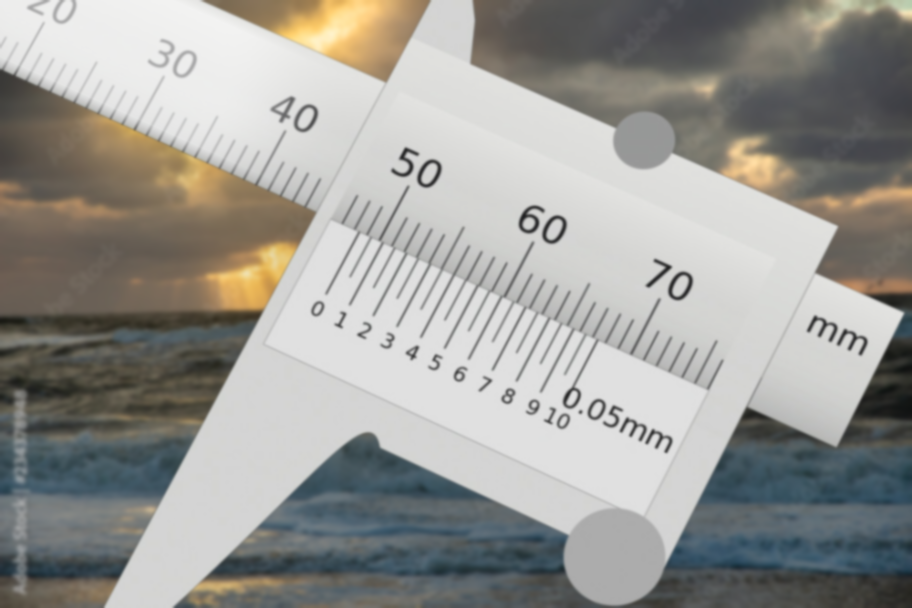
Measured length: 48.4 mm
